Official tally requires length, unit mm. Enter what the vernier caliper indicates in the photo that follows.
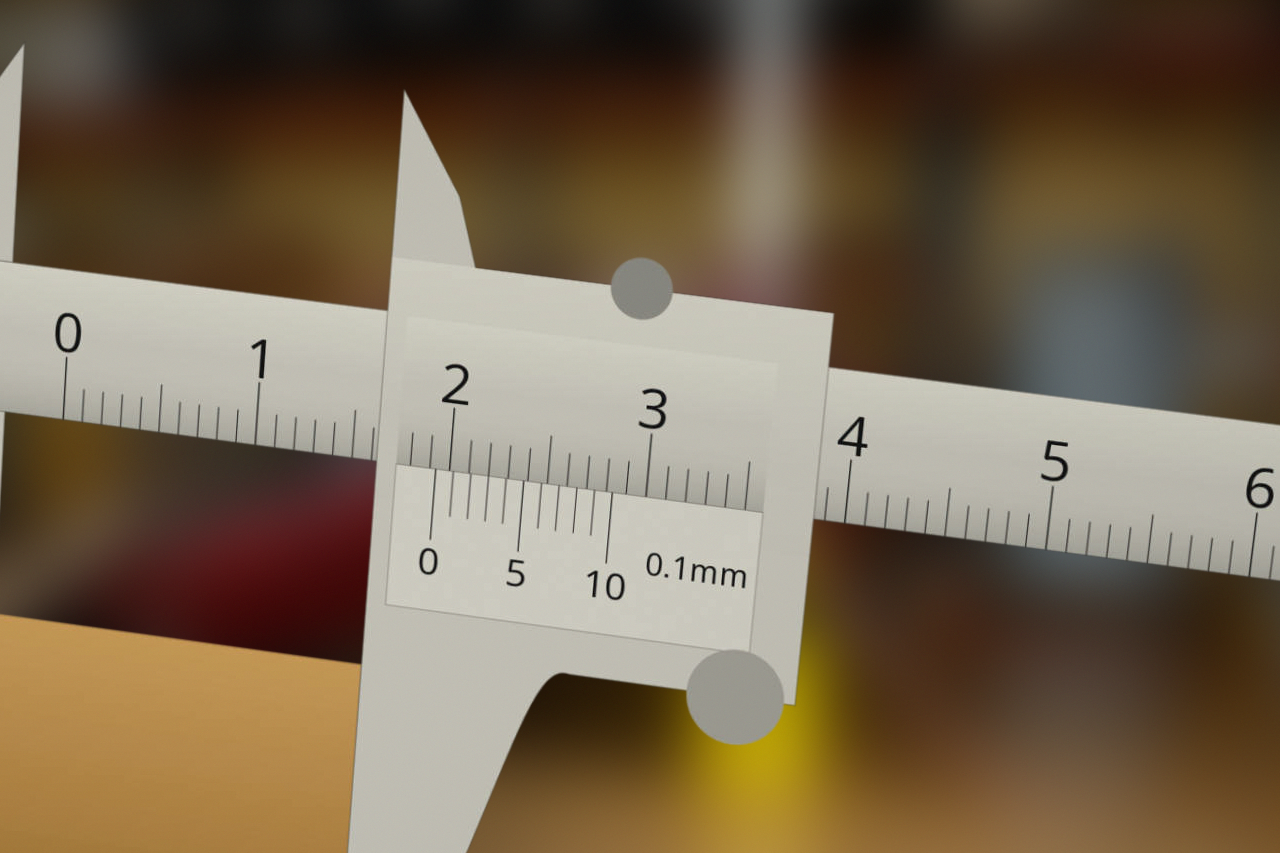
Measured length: 19.3 mm
